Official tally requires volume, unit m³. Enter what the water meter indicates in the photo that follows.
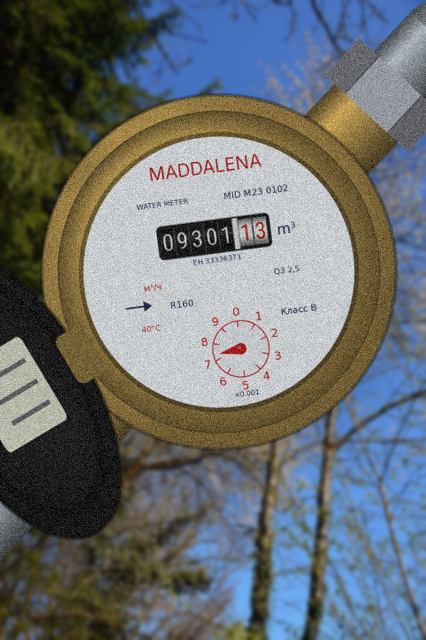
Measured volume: 9301.137 m³
